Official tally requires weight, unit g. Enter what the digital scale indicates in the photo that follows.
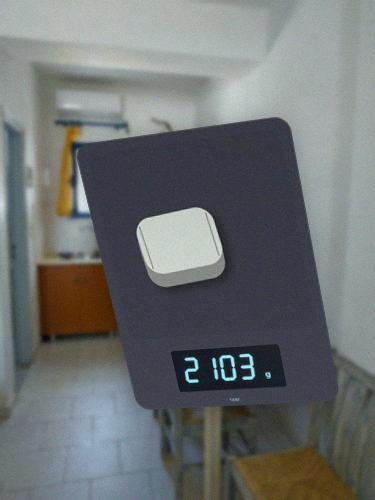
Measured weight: 2103 g
